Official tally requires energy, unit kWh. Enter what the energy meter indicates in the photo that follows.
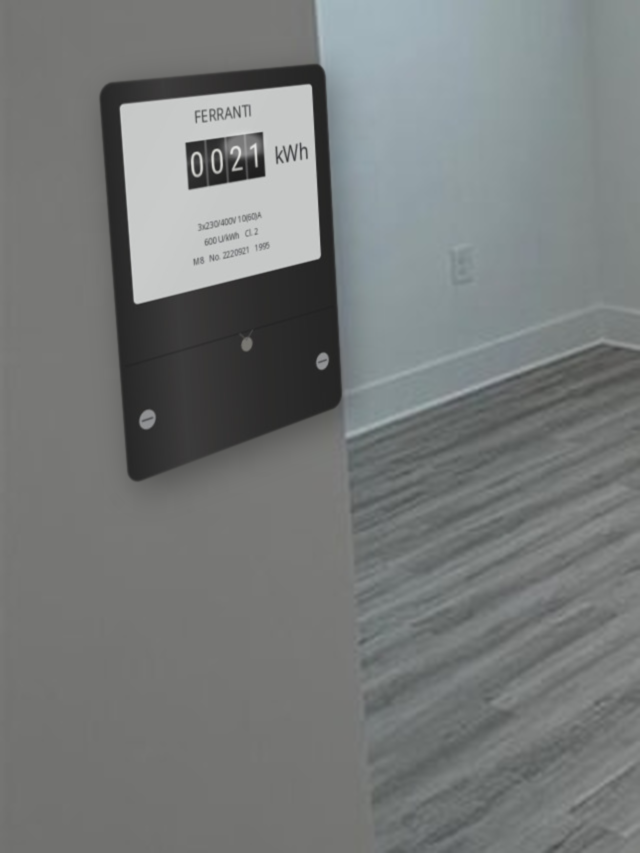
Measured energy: 21 kWh
